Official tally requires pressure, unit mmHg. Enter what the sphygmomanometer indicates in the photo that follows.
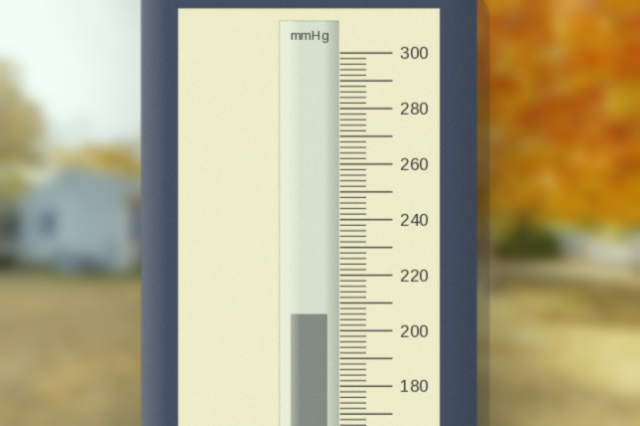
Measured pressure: 206 mmHg
